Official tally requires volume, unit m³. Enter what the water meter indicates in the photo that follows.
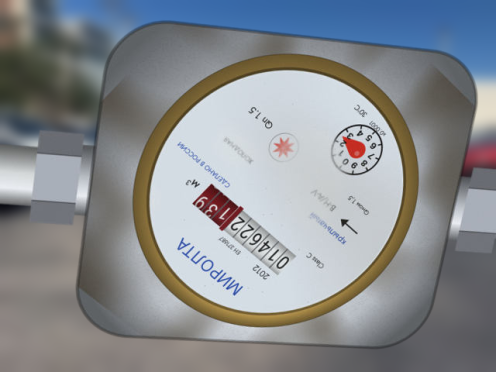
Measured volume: 14622.1392 m³
